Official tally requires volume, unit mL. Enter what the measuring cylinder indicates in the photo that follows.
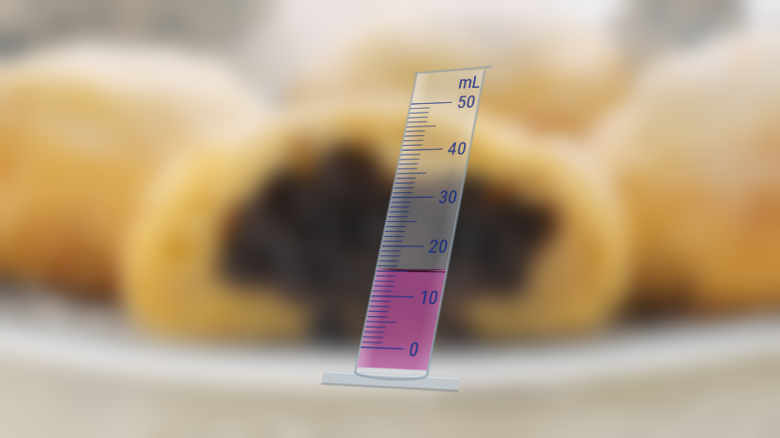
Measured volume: 15 mL
